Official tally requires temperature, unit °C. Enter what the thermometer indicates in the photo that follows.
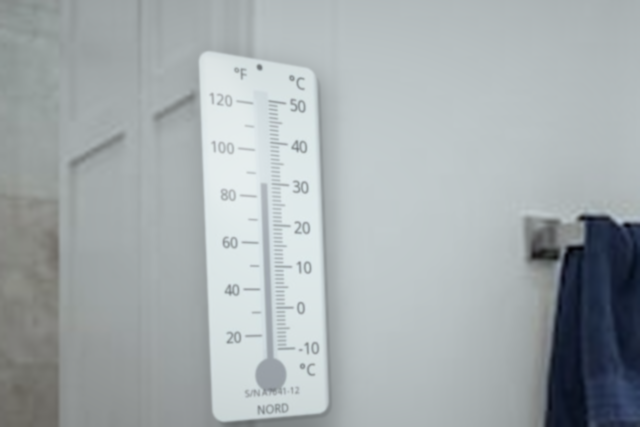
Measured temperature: 30 °C
